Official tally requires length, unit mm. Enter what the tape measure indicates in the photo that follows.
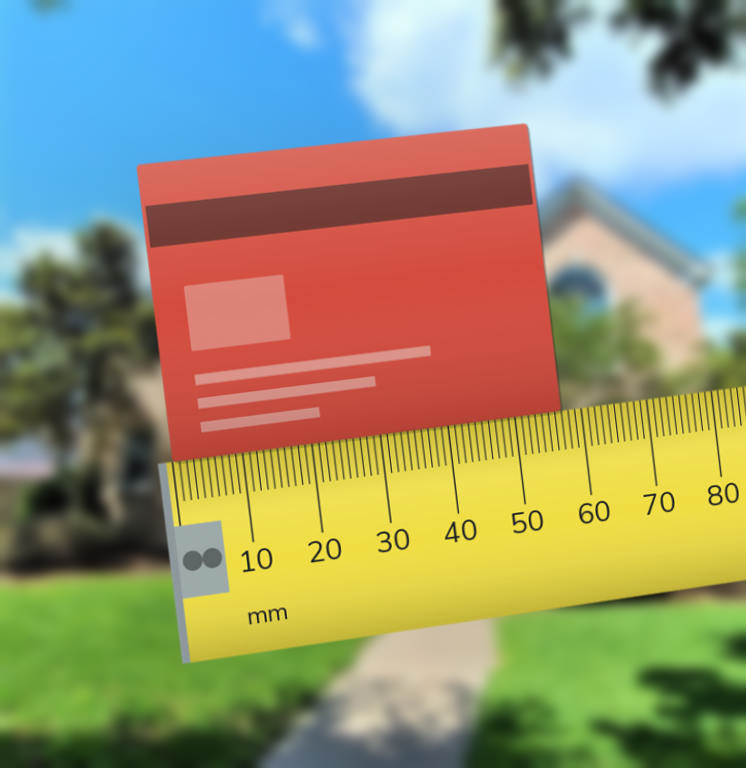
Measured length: 57 mm
